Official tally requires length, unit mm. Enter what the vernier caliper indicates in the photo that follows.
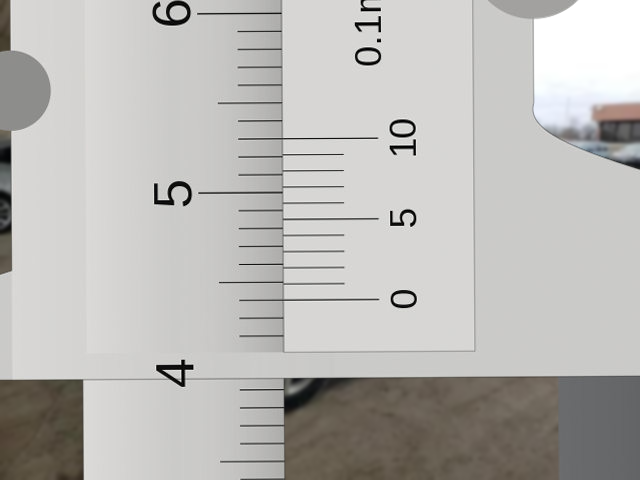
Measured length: 44.0 mm
